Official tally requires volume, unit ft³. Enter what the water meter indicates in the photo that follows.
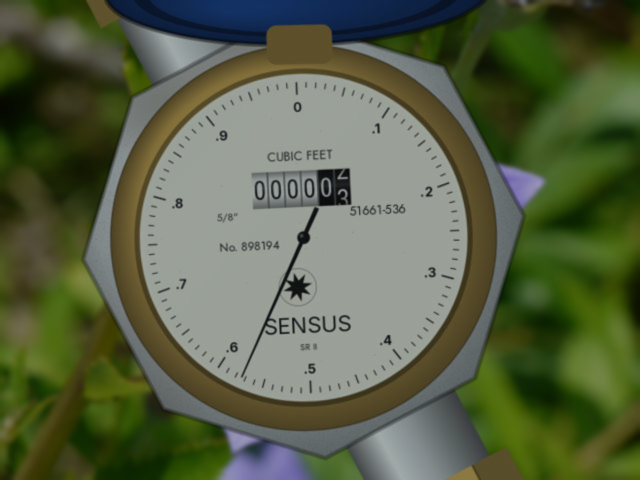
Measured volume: 2.57 ft³
